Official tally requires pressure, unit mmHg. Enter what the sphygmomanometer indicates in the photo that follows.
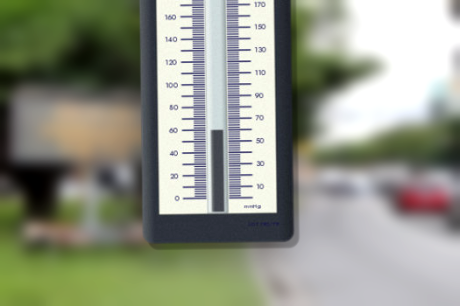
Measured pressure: 60 mmHg
